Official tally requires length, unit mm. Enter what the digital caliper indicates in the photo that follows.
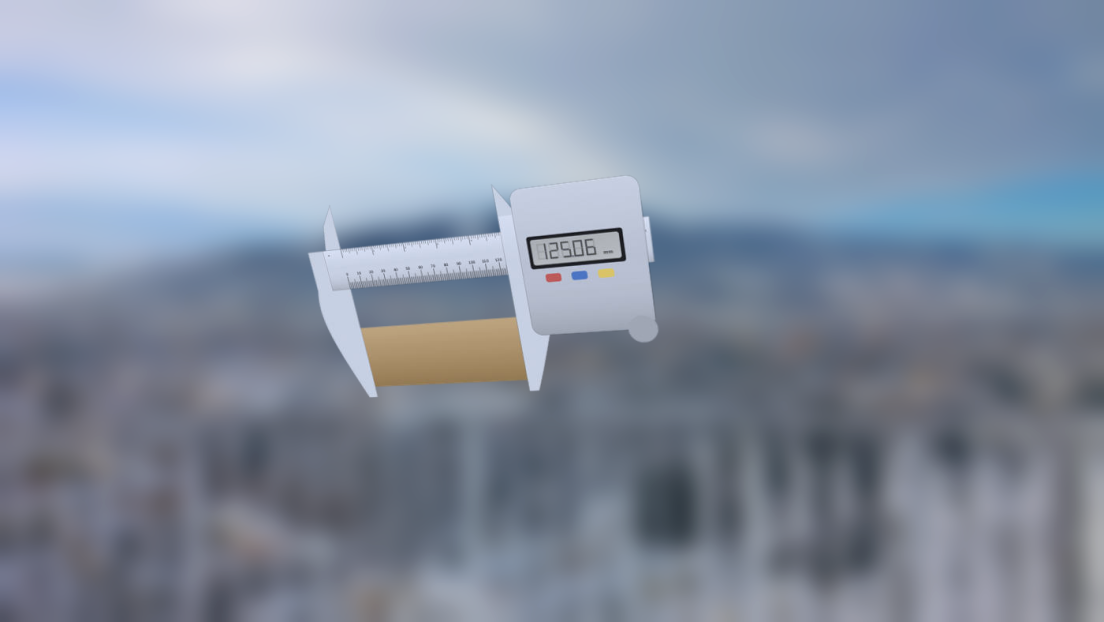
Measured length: 125.06 mm
